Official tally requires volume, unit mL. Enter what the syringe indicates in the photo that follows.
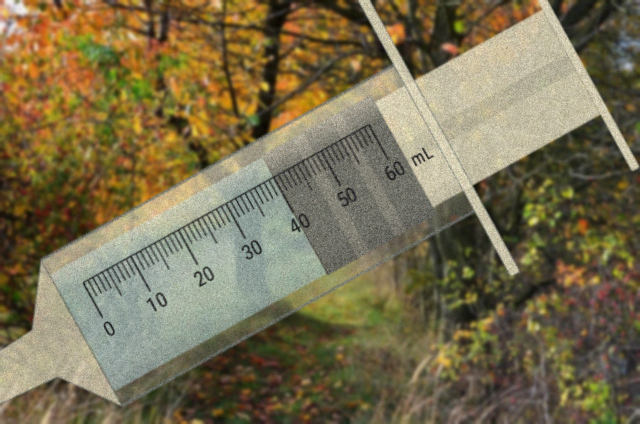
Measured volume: 40 mL
